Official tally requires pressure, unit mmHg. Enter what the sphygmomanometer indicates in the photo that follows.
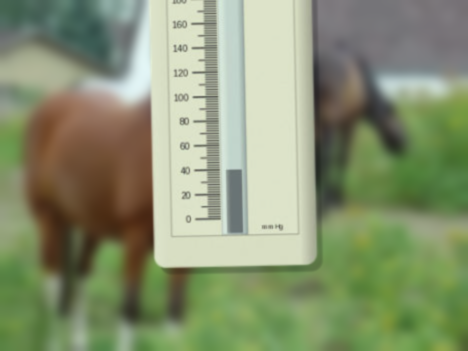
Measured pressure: 40 mmHg
